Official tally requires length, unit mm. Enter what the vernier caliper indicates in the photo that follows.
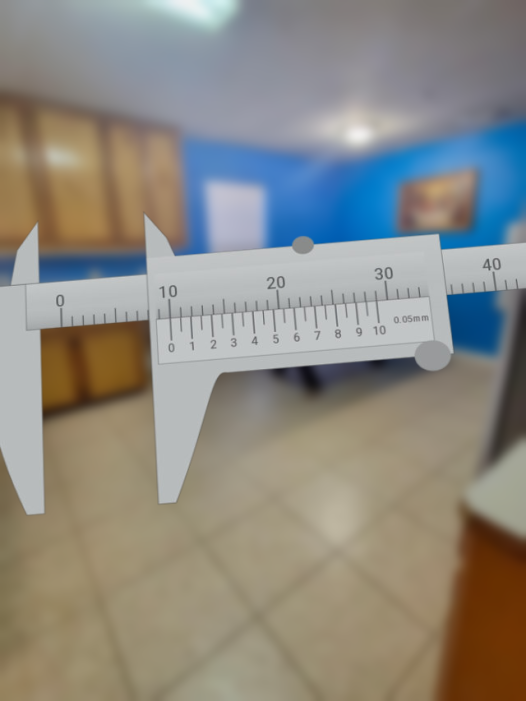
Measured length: 10.0 mm
